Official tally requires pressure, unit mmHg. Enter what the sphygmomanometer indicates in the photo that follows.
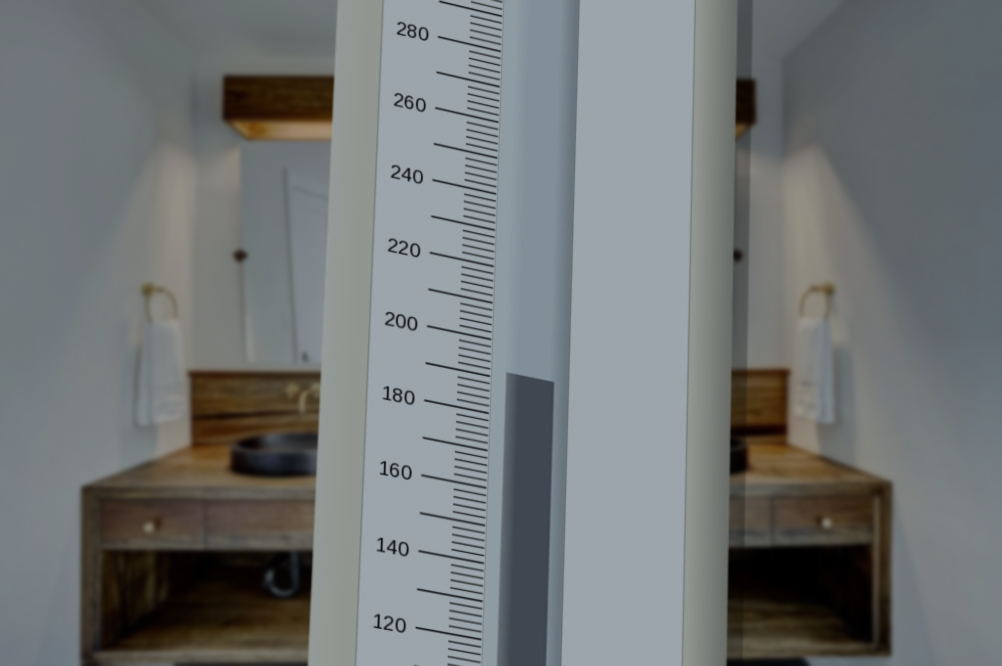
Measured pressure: 192 mmHg
